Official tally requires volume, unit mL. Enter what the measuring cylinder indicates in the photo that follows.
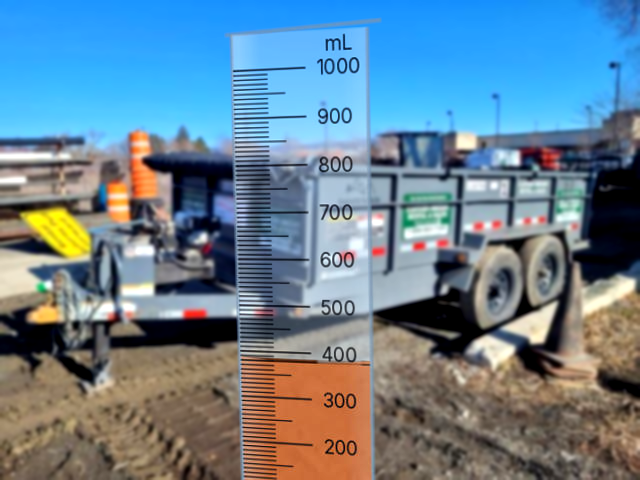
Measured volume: 380 mL
